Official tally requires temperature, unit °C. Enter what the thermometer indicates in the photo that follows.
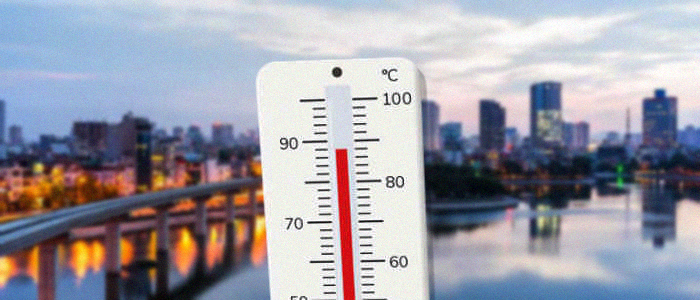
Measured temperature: 88 °C
